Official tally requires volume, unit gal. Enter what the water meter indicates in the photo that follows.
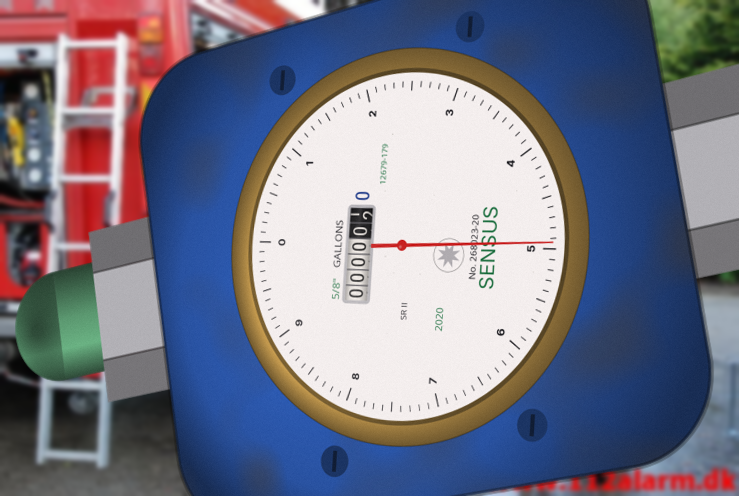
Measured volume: 14.9 gal
